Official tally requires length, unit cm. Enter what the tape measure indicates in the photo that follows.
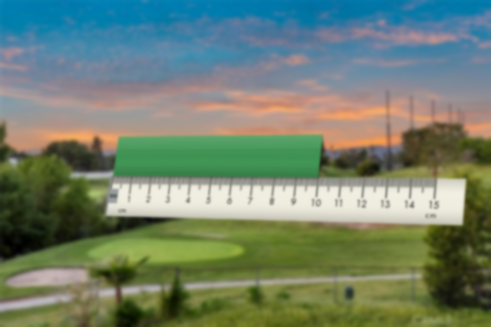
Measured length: 10 cm
